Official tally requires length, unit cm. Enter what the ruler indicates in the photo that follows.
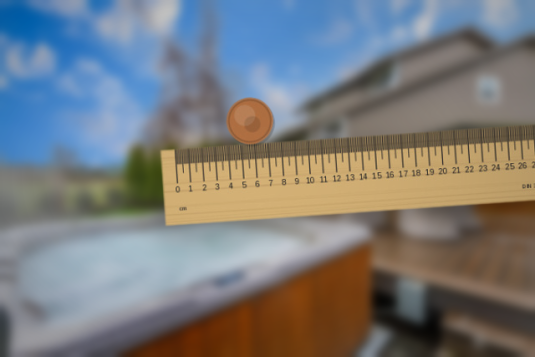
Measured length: 3.5 cm
